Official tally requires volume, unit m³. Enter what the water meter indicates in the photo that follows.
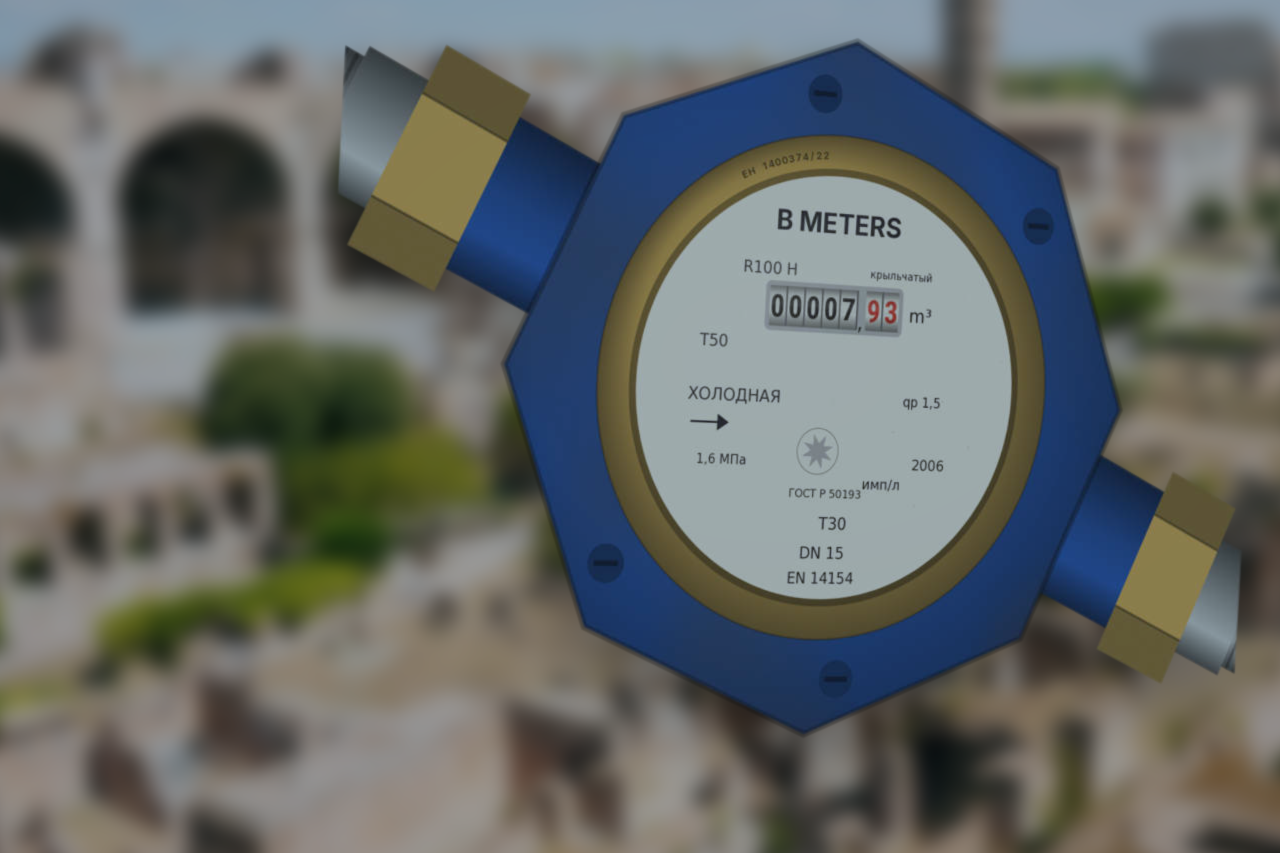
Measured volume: 7.93 m³
